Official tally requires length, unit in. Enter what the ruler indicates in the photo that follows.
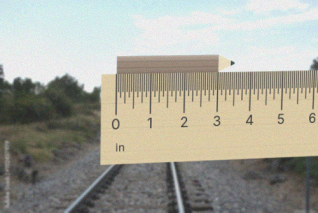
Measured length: 3.5 in
